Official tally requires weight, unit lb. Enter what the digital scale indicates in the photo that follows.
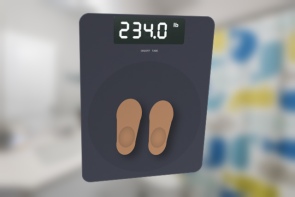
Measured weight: 234.0 lb
